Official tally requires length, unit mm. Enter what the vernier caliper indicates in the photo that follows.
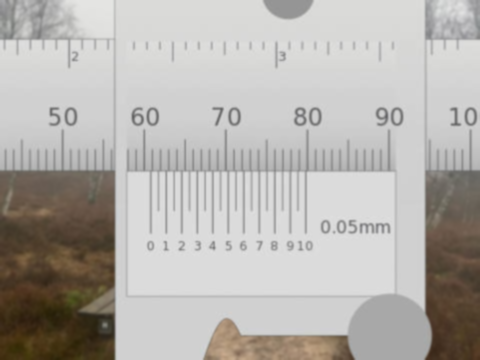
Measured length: 60.8 mm
